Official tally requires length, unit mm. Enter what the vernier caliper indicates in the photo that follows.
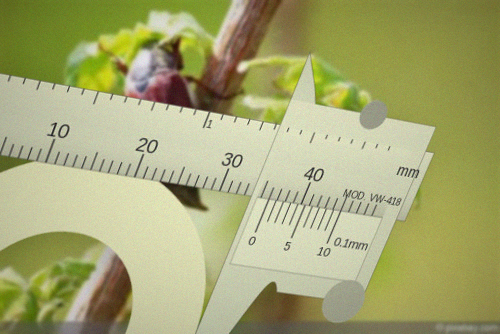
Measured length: 36.0 mm
